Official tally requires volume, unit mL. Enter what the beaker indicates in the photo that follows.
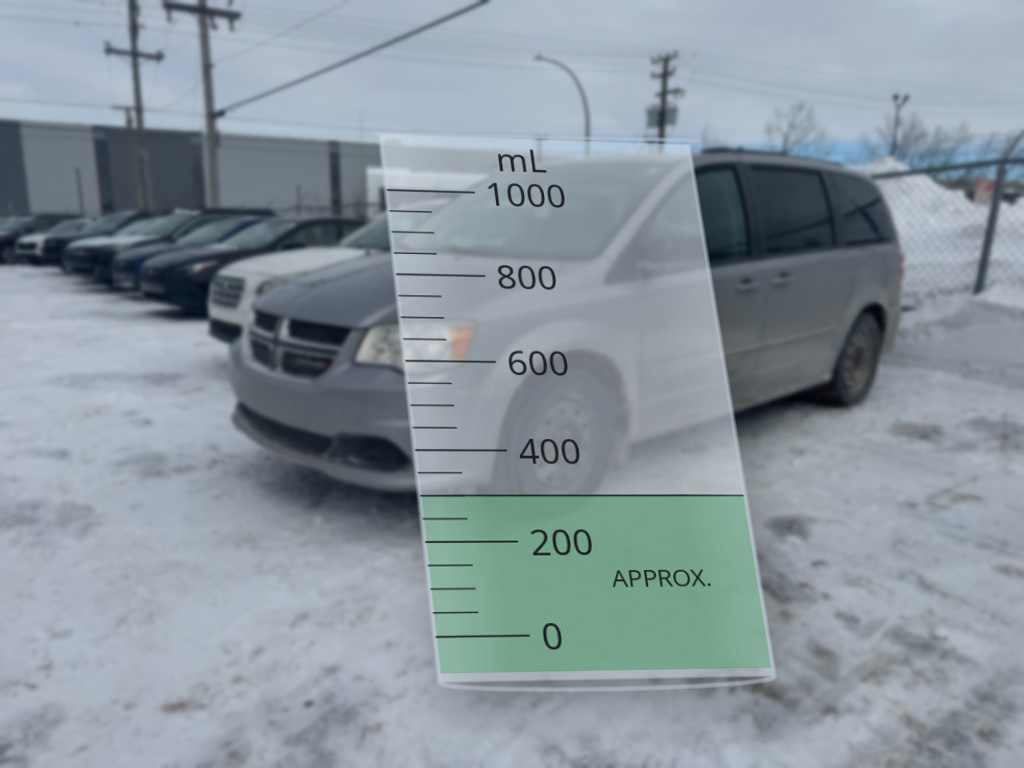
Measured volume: 300 mL
